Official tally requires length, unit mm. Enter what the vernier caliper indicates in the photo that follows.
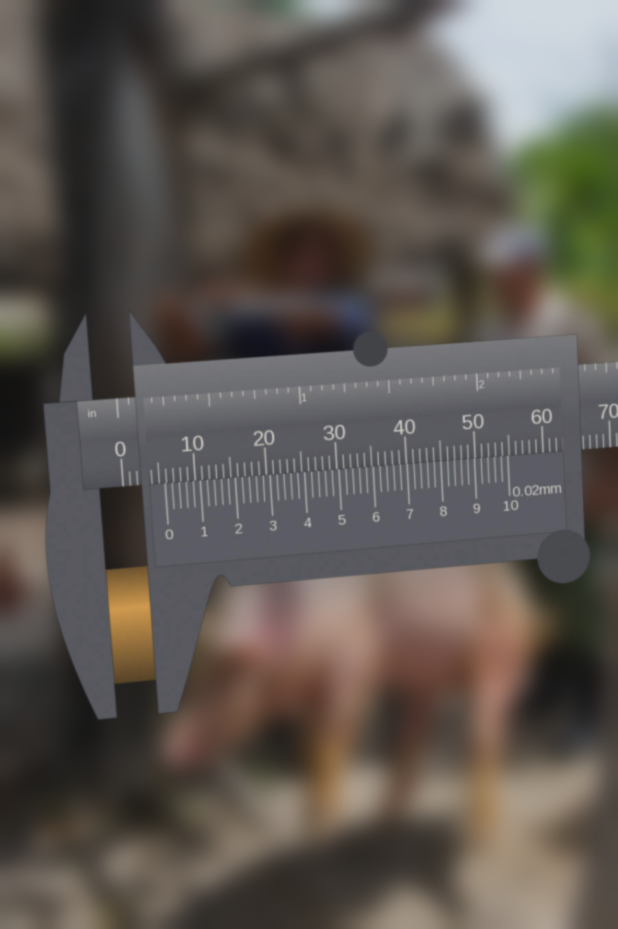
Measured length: 5.8 mm
